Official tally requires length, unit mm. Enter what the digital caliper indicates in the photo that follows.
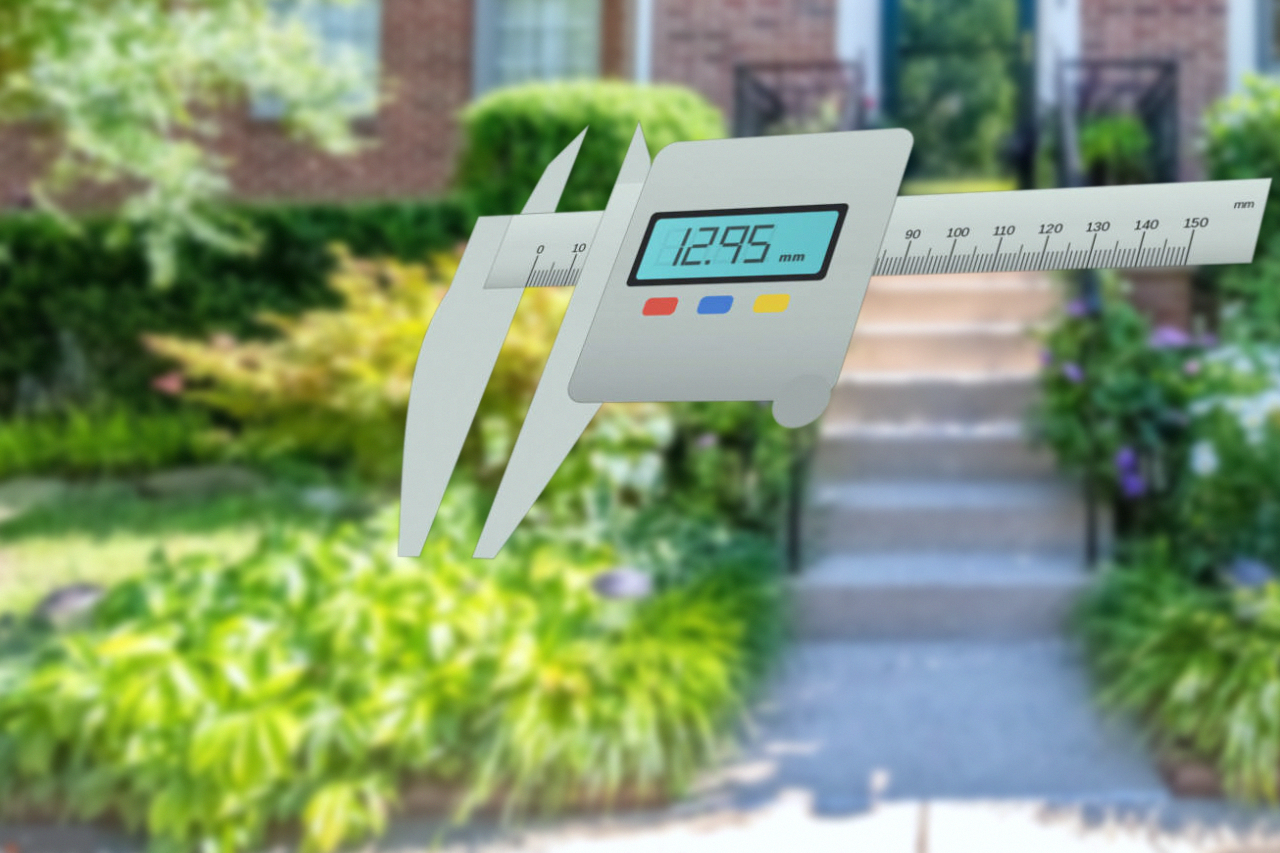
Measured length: 12.95 mm
